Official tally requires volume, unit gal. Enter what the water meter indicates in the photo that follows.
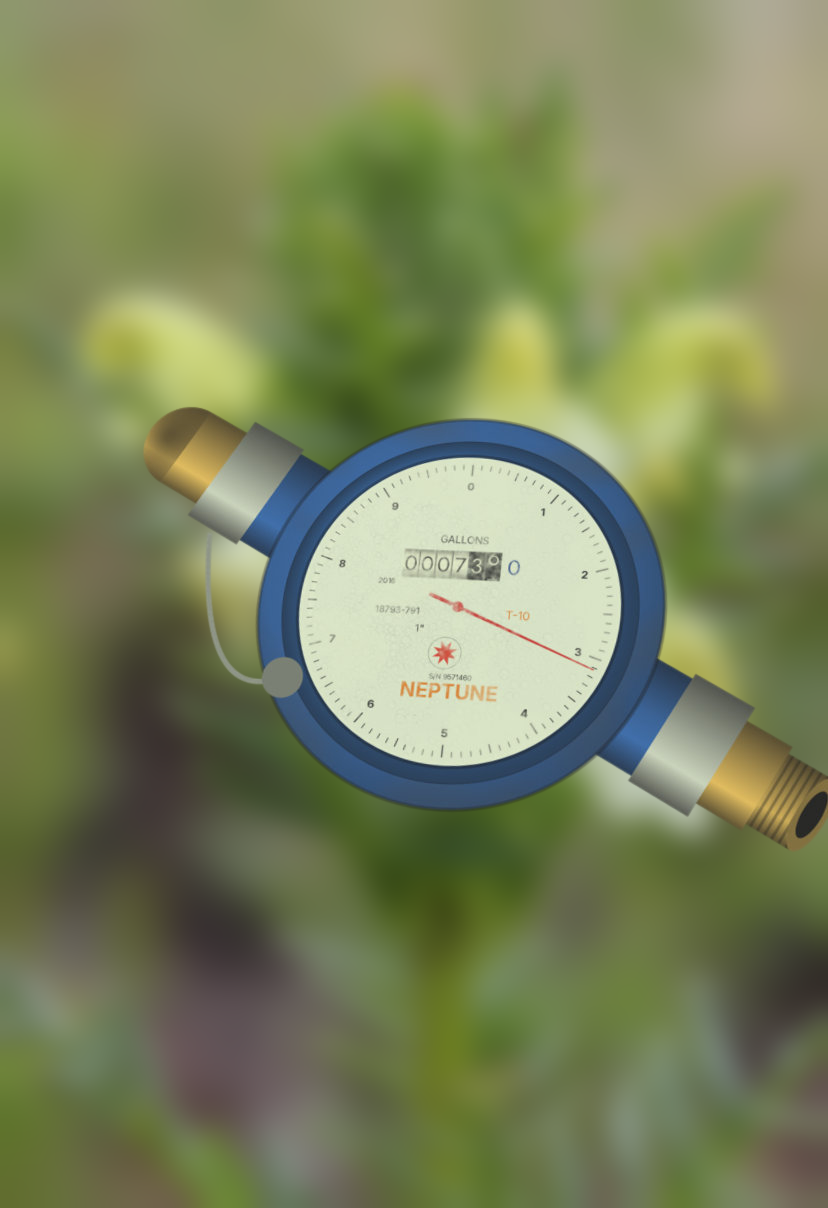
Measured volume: 7363.1 gal
